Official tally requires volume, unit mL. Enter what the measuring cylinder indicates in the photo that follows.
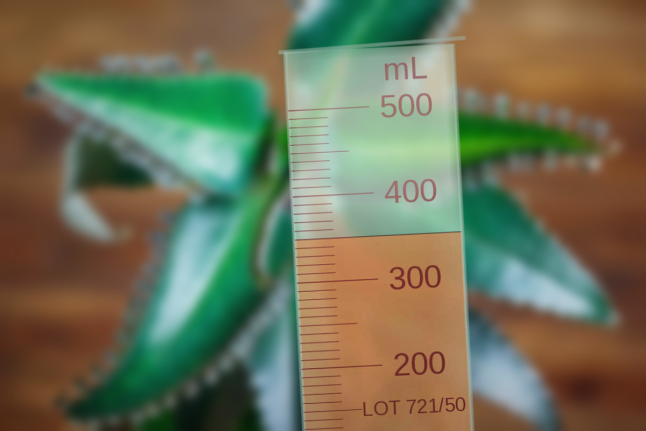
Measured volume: 350 mL
